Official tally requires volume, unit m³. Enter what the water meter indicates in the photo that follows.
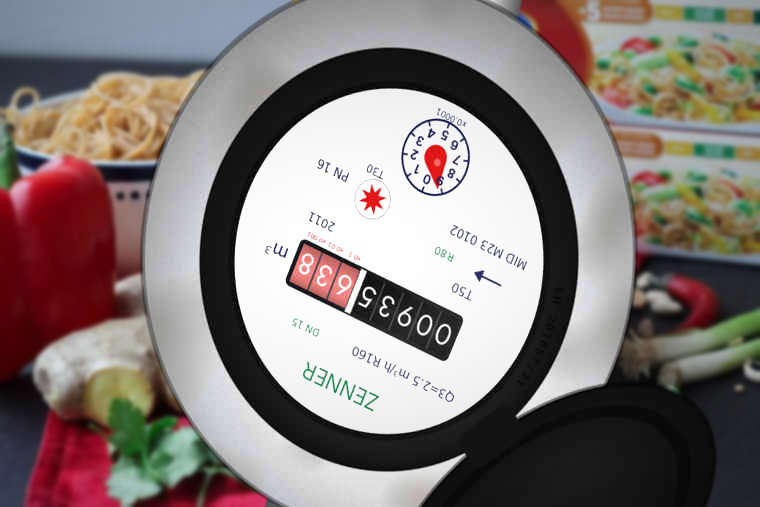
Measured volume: 935.6379 m³
